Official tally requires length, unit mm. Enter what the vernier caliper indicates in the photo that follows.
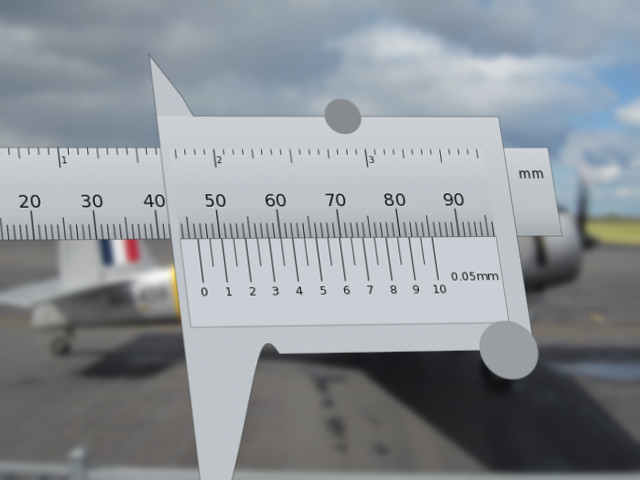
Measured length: 46.4 mm
